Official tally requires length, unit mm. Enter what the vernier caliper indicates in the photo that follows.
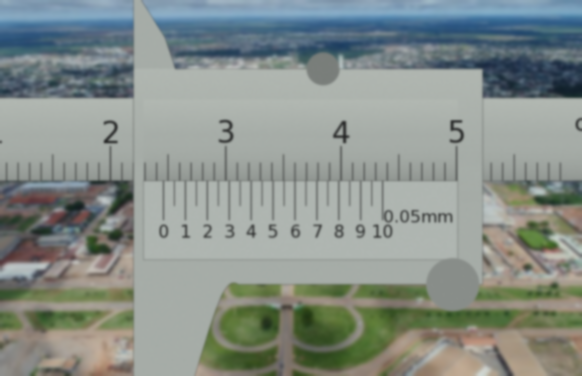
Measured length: 24.6 mm
